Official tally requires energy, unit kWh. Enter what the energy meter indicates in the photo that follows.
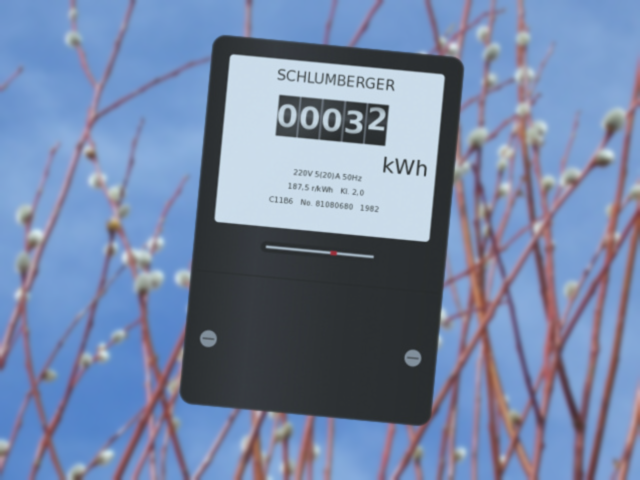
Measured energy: 32 kWh
